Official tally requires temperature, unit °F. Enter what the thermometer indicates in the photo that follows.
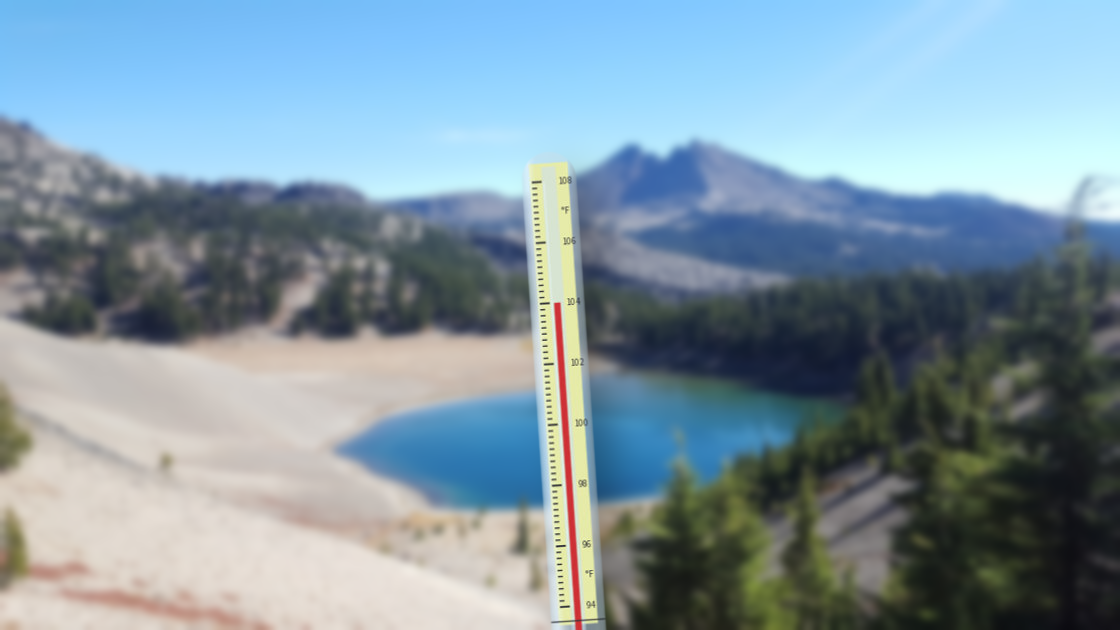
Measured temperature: 104 °F
